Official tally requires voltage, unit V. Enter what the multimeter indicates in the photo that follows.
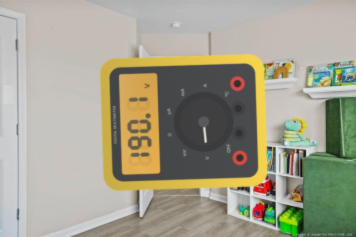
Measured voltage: 190.1 V
